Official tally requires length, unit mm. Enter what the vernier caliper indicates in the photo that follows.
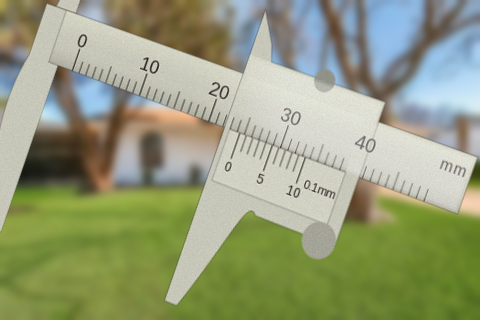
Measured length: 24.4 mm
